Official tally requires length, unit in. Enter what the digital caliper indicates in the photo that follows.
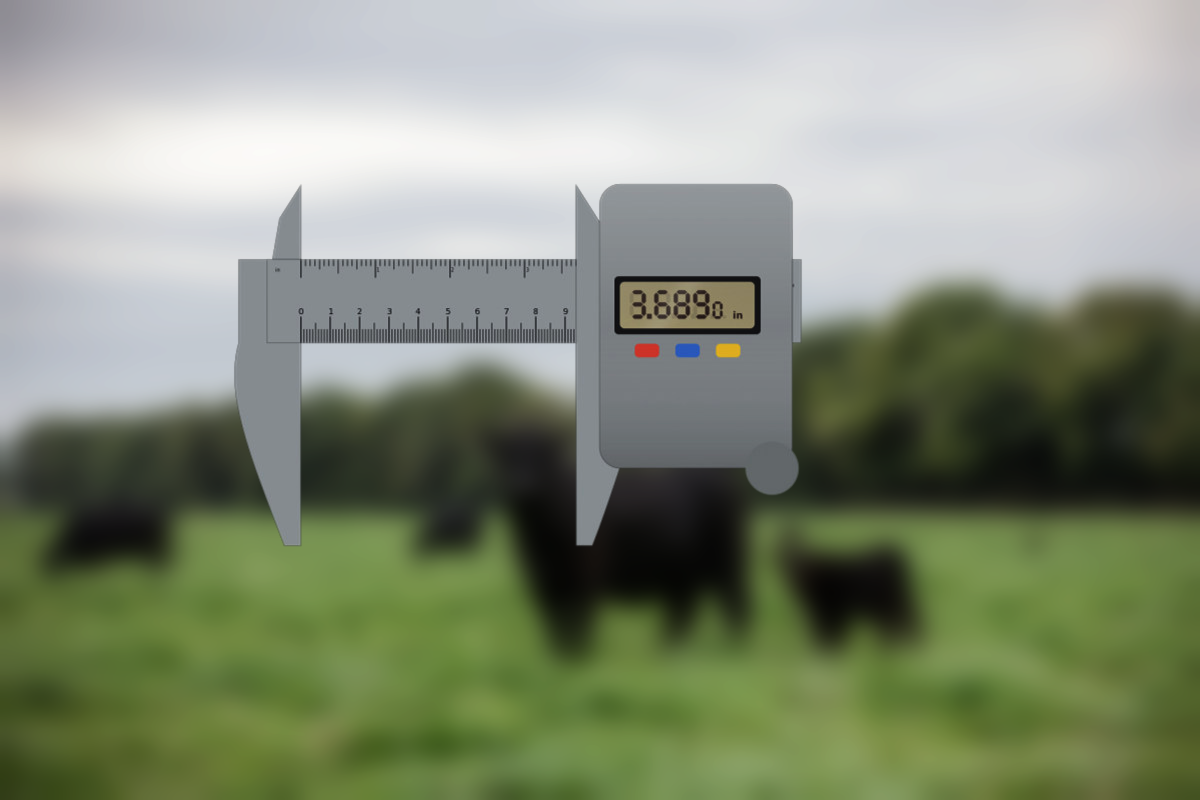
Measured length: 3.6890 in
